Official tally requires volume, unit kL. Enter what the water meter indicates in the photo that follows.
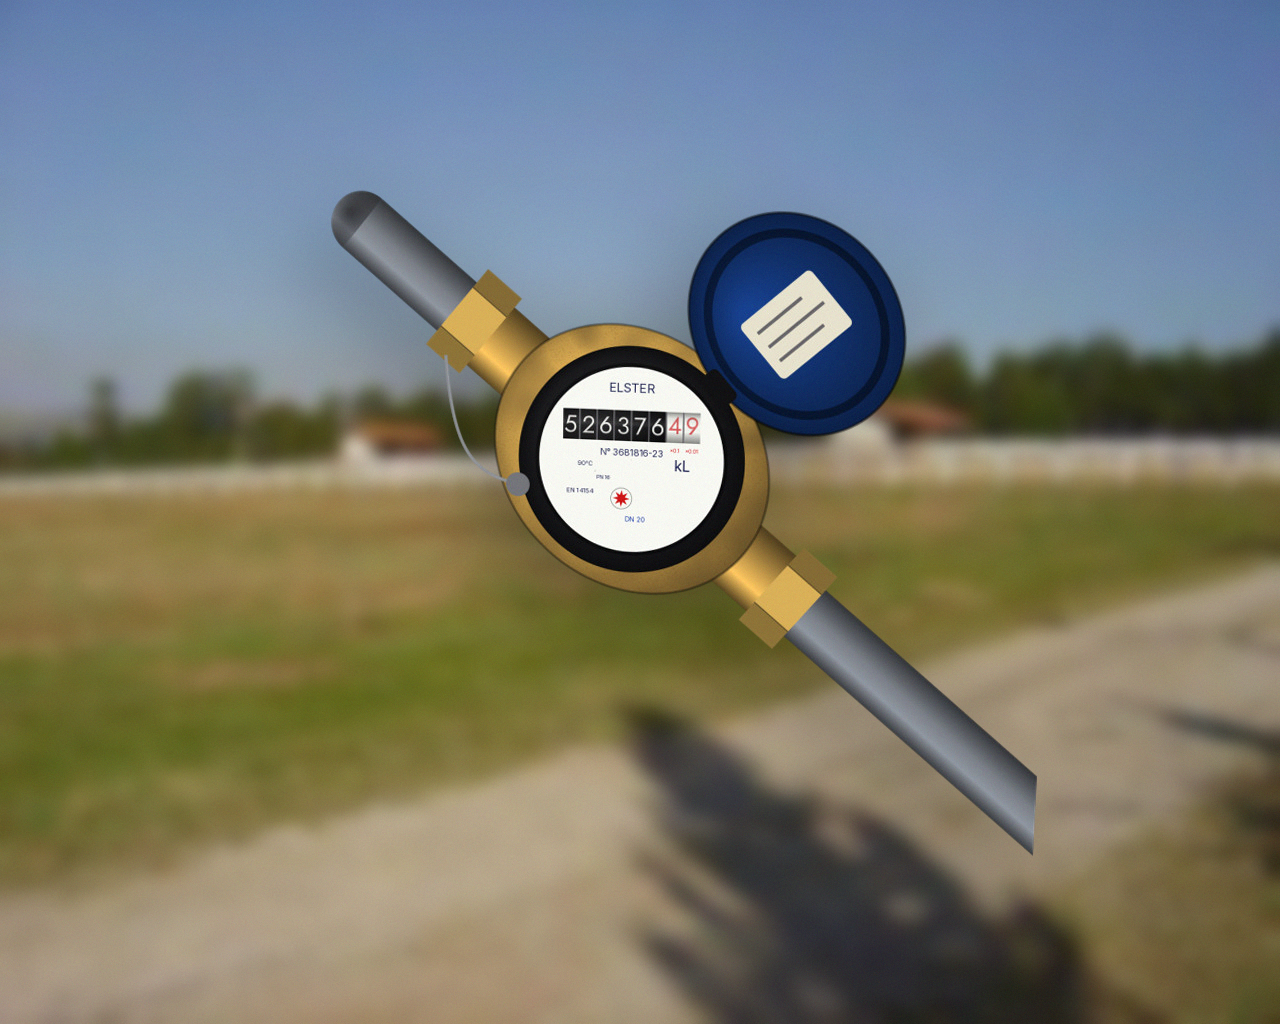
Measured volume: 526376.49 kL
